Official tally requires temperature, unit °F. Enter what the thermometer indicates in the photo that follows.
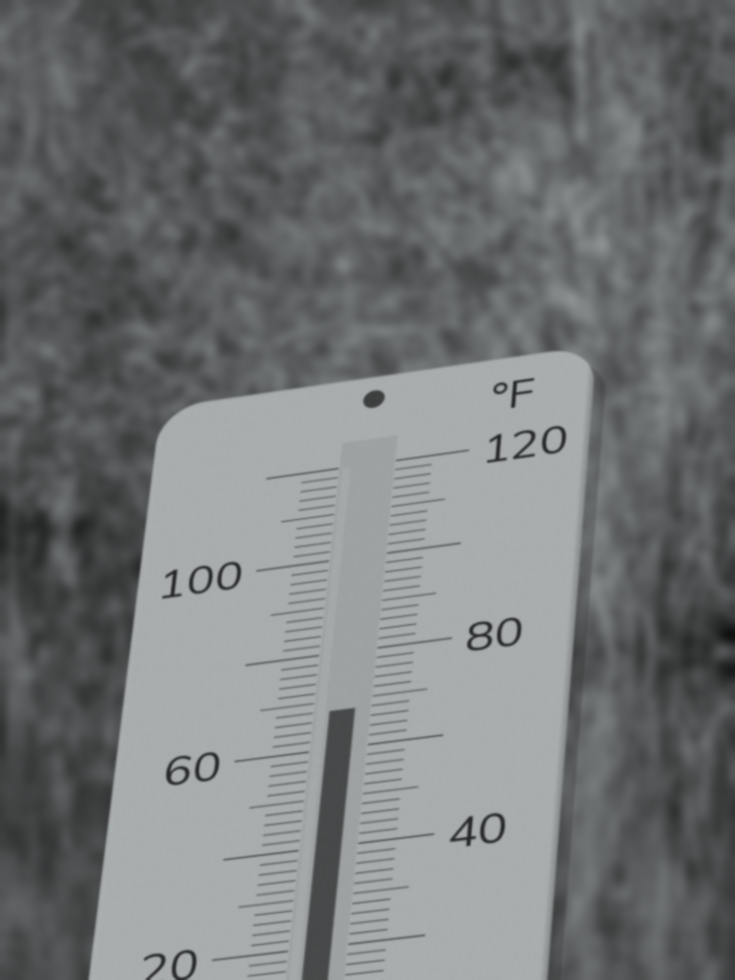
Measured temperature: 68 °F
